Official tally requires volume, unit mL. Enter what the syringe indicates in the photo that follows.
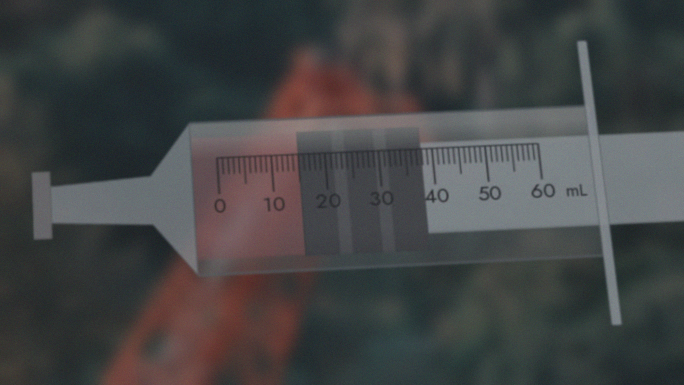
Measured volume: 15 mL
